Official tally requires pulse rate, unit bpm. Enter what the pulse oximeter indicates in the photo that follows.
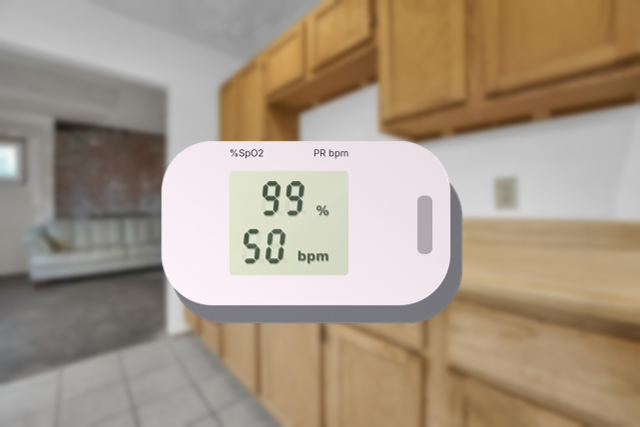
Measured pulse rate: 50 bpm
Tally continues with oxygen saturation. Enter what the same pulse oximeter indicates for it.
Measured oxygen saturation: 99 %
